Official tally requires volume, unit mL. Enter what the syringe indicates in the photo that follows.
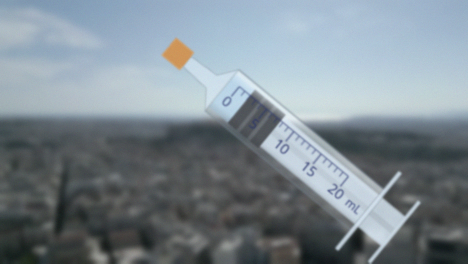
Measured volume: 2 mL
